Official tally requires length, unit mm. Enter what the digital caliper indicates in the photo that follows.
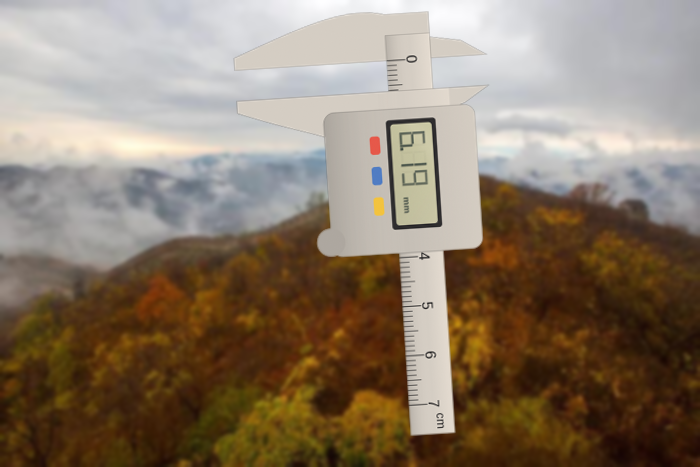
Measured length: 6.19 mm
